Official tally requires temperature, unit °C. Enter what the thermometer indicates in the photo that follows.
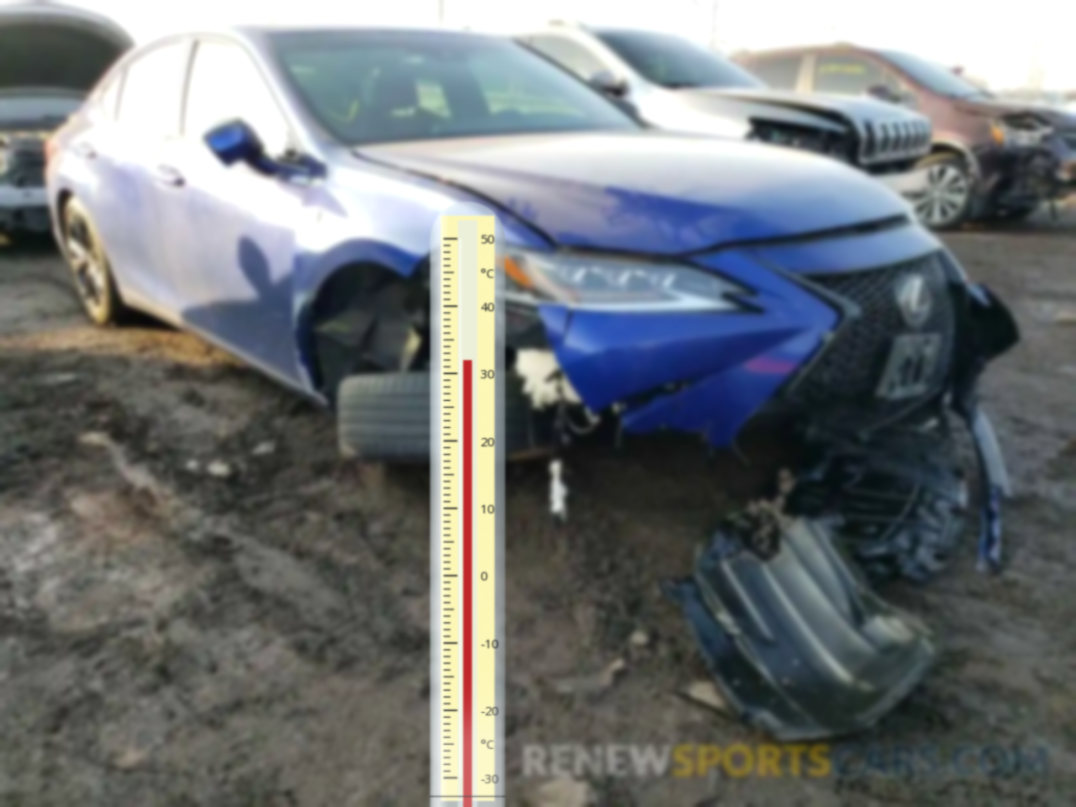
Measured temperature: 32 °C
